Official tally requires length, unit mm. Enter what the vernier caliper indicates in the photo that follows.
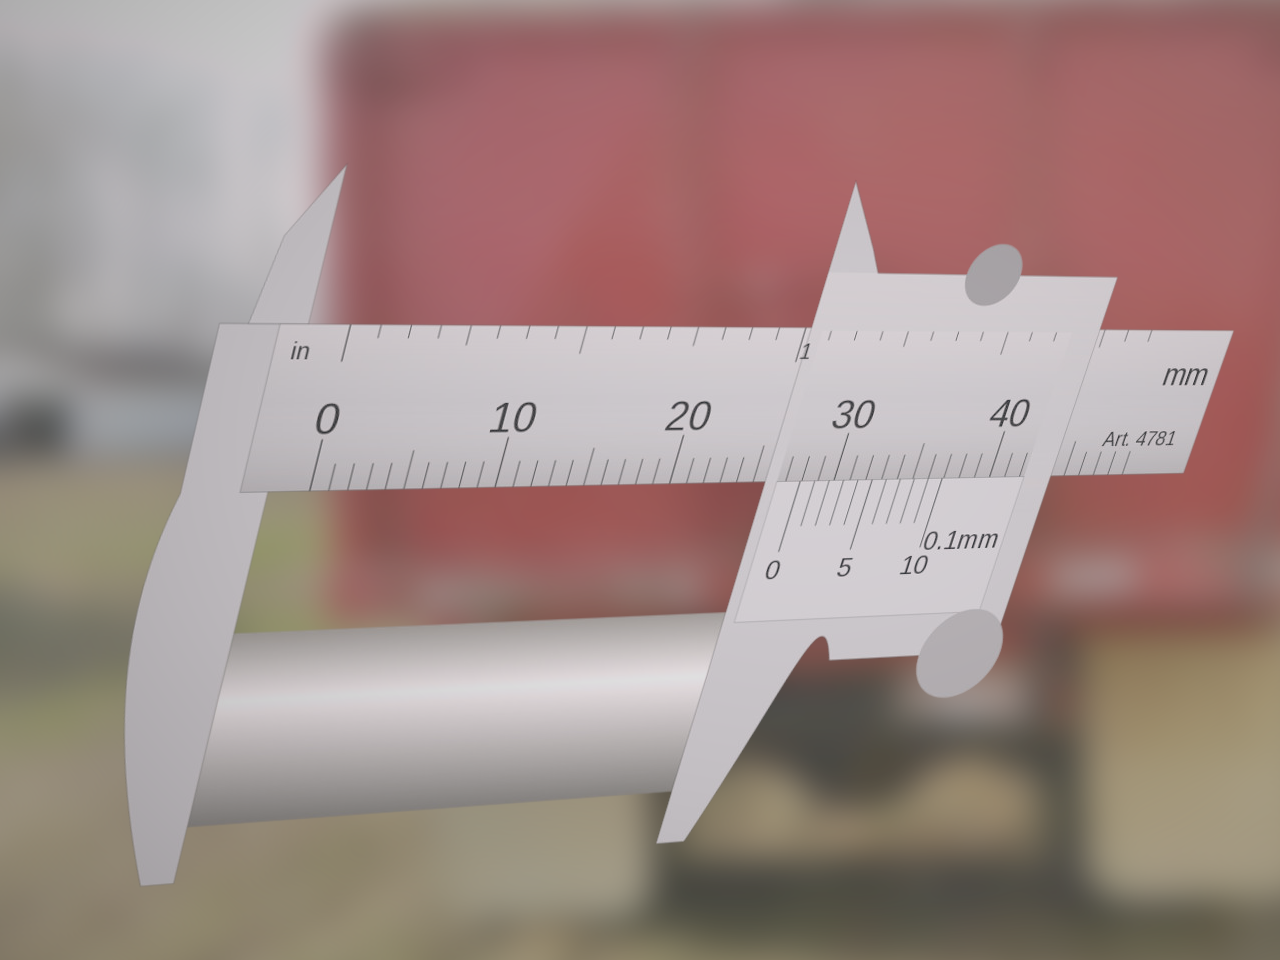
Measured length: 27.9 mm
